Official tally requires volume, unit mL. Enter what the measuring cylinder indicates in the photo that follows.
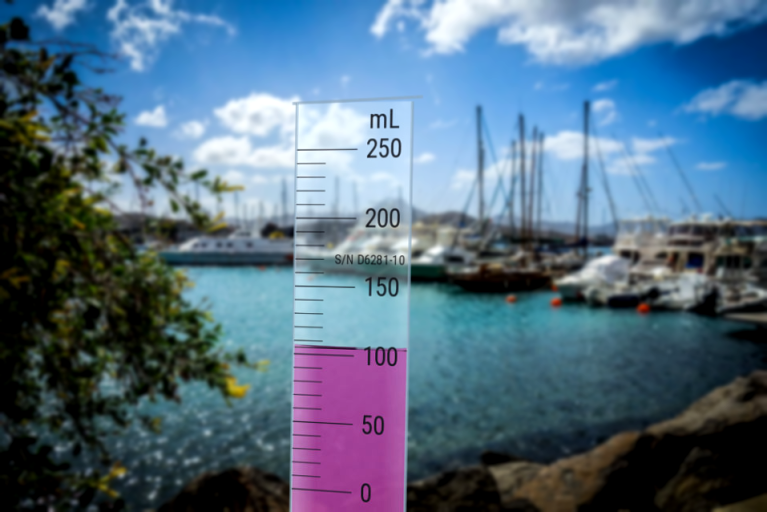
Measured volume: 105 mL
